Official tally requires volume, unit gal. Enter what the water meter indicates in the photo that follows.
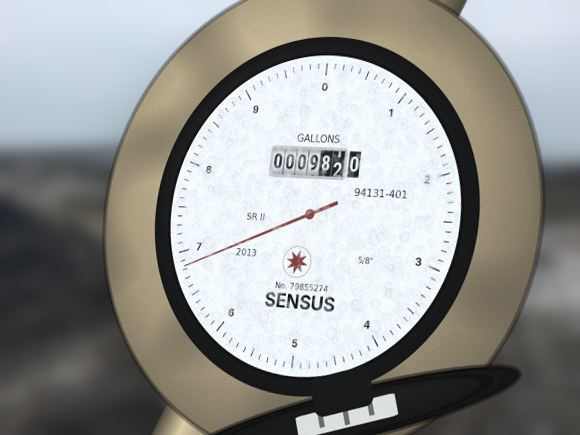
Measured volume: 9816.8 gal
